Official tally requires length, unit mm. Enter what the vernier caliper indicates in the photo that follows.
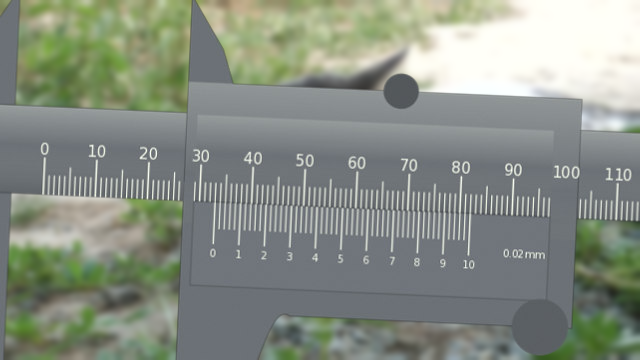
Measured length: 33.0 mm
